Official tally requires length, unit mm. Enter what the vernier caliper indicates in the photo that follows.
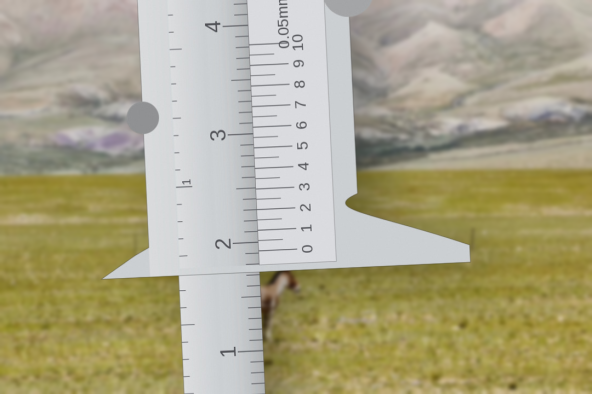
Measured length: 19.2 mm
